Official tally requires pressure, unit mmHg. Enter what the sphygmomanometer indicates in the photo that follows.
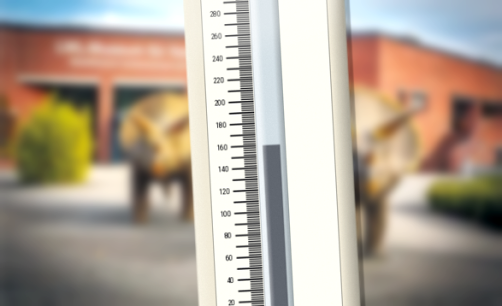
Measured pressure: 160 mmHg
